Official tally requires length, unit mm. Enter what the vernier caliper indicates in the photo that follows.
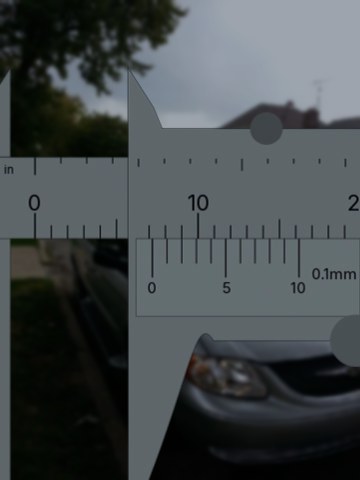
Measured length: 7.2 mm
